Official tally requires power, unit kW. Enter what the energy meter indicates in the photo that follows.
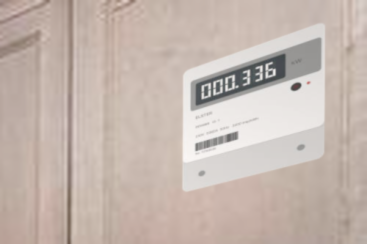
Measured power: 0.336 kW
